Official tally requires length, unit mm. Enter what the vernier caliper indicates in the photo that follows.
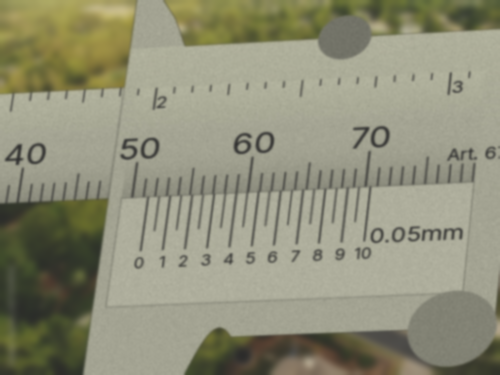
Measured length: 51.4 mm
